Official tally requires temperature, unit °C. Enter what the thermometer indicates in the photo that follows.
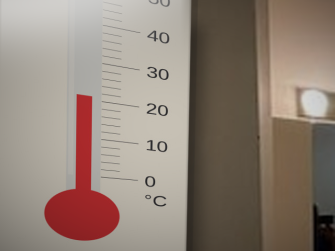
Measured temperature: 21 °C
